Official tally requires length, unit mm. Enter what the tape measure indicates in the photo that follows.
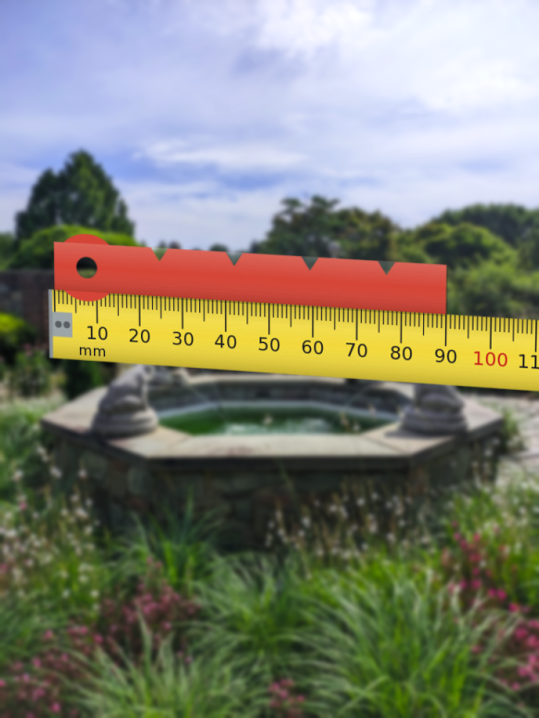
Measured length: 90 mm
